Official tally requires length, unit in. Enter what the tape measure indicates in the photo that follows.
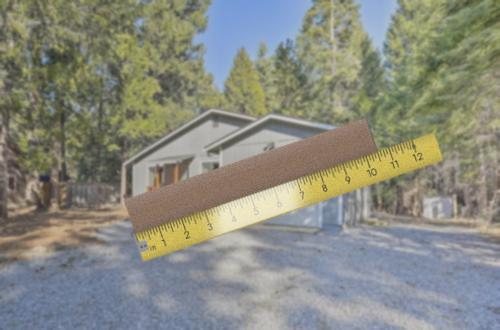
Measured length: 10.5 in
